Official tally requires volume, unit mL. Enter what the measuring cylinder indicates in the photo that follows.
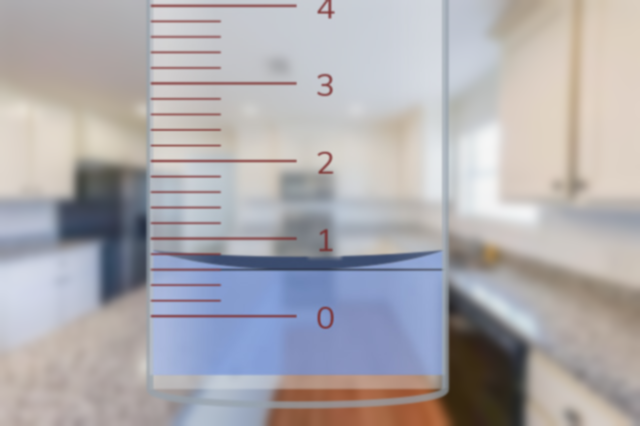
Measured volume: 0.6 mL
